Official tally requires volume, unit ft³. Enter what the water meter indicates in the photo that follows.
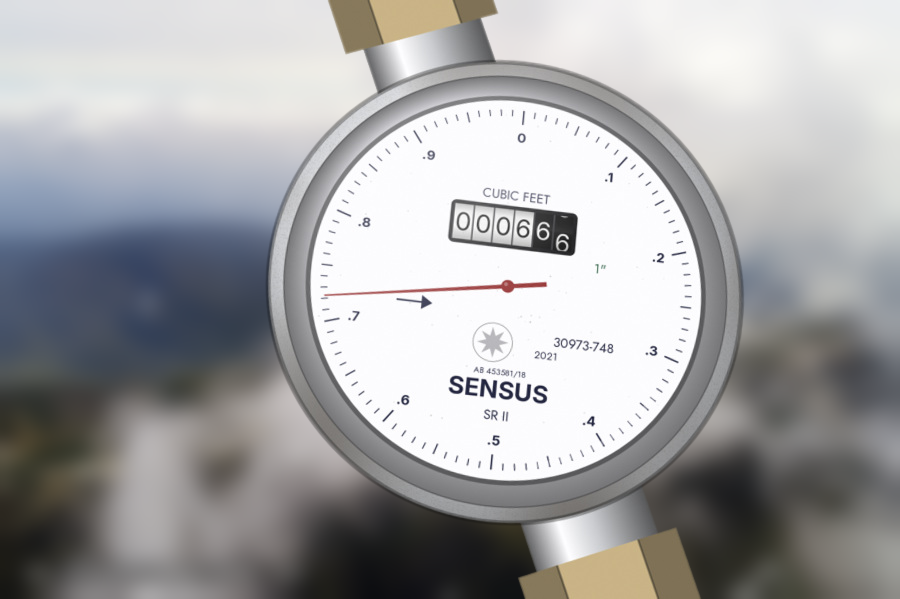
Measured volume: 665.72 ft³
